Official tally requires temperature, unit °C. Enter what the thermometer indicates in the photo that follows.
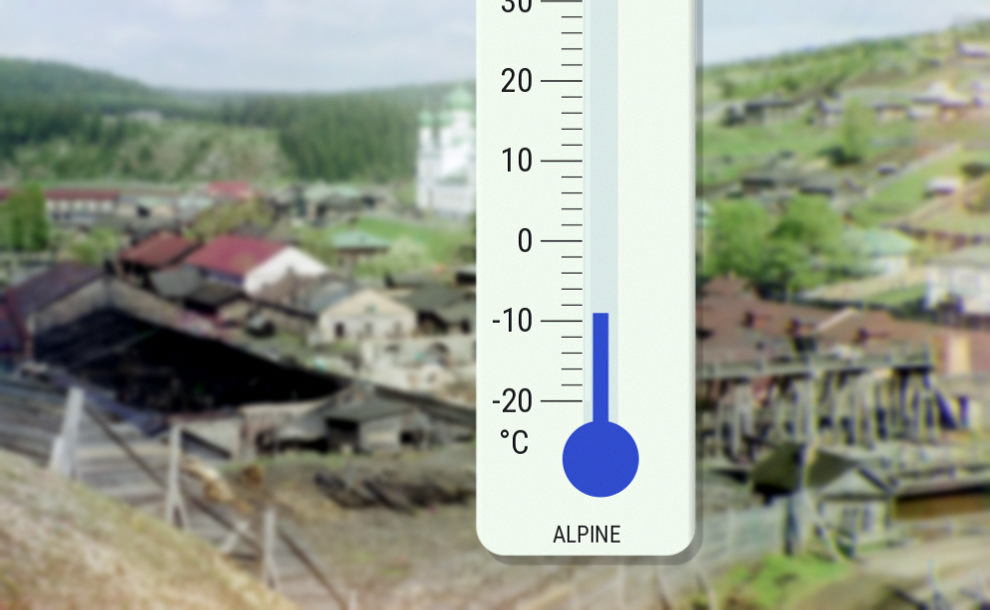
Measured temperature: -9 °C
